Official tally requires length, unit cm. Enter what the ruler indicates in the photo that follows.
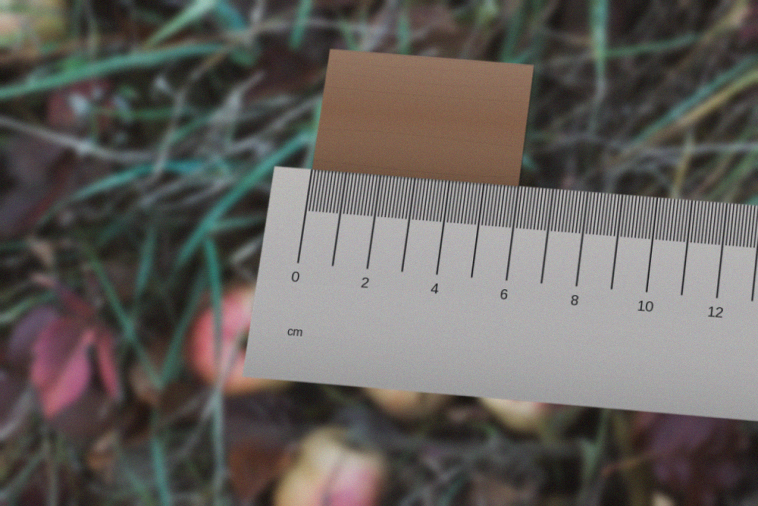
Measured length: 6 cm
